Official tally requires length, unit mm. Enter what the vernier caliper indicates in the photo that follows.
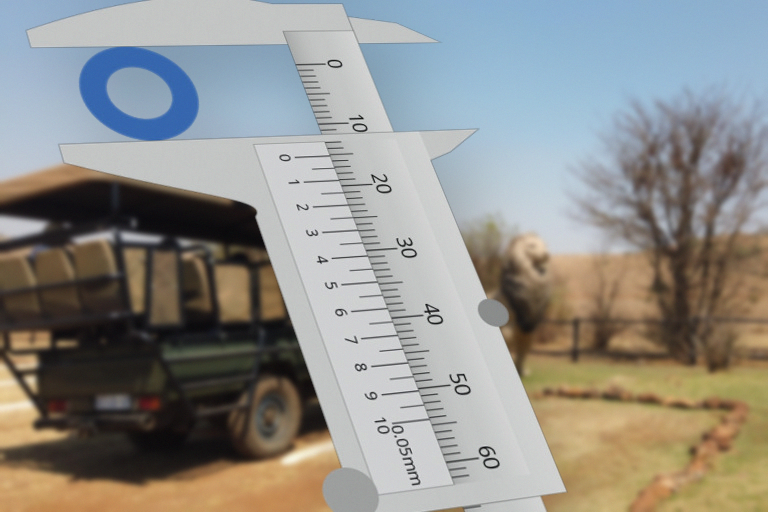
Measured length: 15.2 mm
